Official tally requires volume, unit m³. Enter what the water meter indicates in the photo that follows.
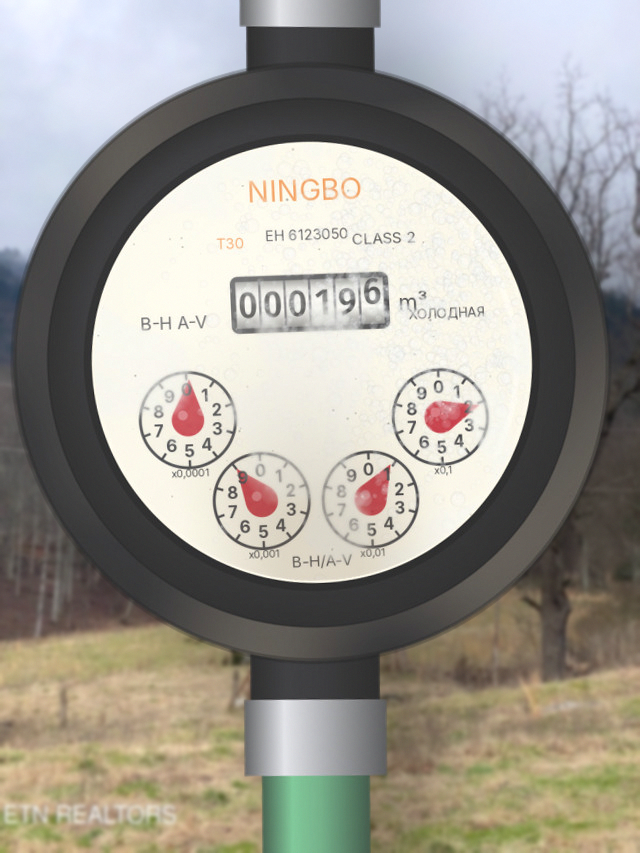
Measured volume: 196.2090 m³
